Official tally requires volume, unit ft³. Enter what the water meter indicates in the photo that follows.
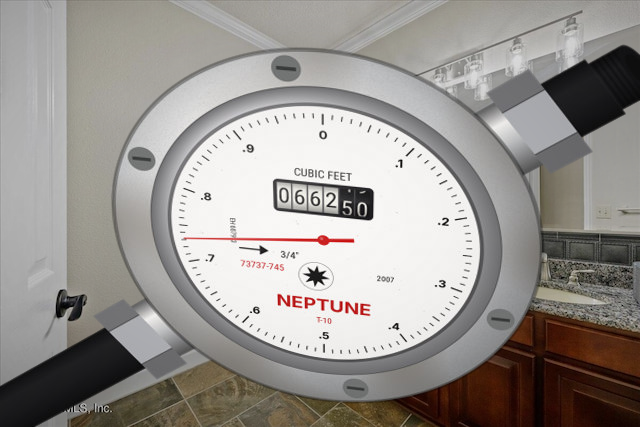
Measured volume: 66249.73 ft³
